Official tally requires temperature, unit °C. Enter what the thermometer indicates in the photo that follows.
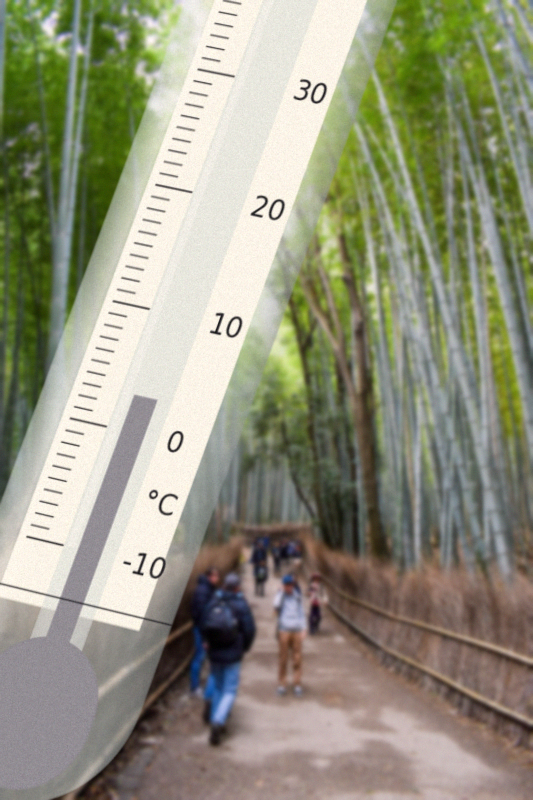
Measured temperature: 3 °C
